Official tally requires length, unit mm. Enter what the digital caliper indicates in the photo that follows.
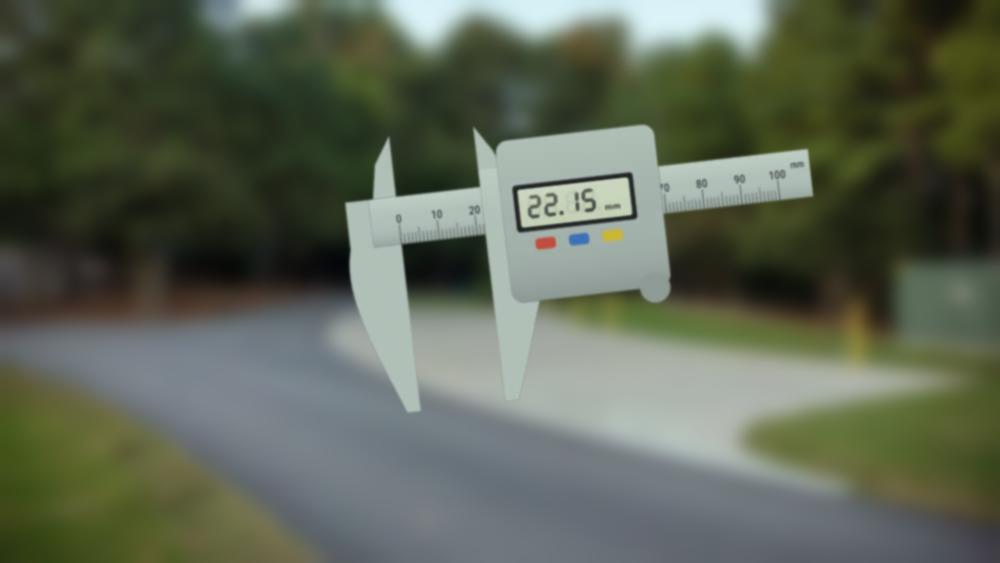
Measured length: 22.15 mm
